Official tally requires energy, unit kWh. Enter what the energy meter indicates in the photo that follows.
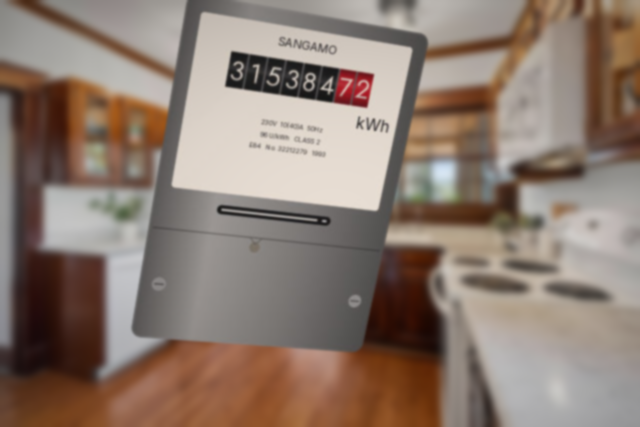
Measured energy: 315384.72 kWh
